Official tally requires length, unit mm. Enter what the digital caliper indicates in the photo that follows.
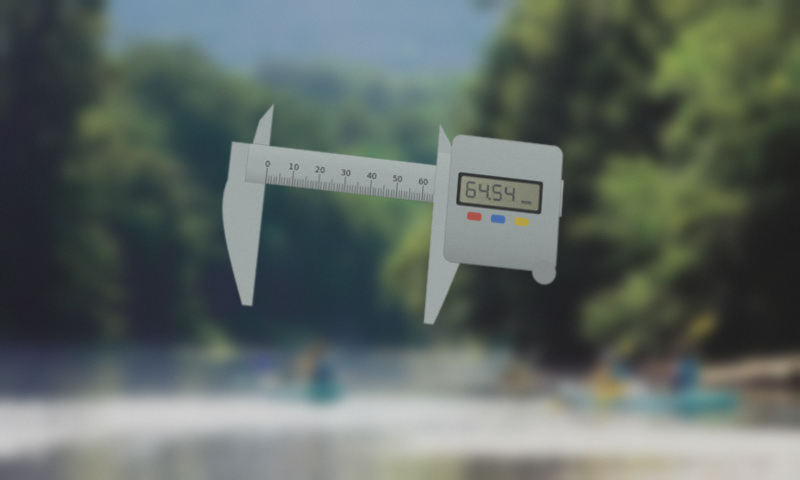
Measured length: 64.54 mm
